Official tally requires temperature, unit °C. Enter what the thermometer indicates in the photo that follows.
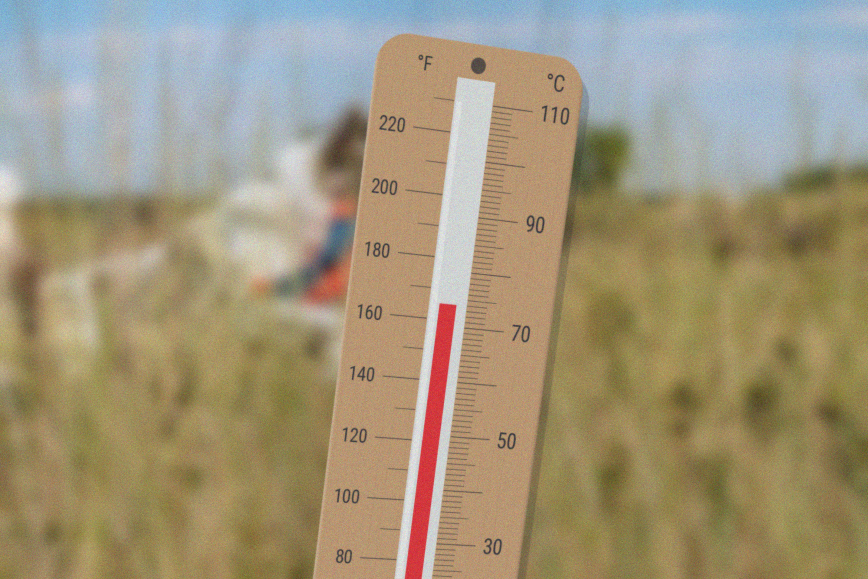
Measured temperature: 74 °C
